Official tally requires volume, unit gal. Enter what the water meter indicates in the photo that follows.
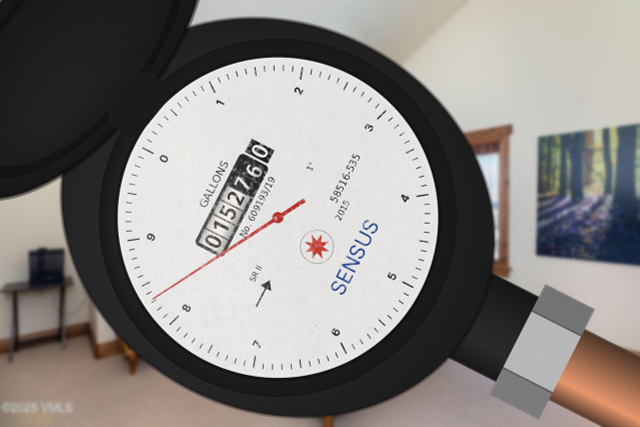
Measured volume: 152758.3 gal
